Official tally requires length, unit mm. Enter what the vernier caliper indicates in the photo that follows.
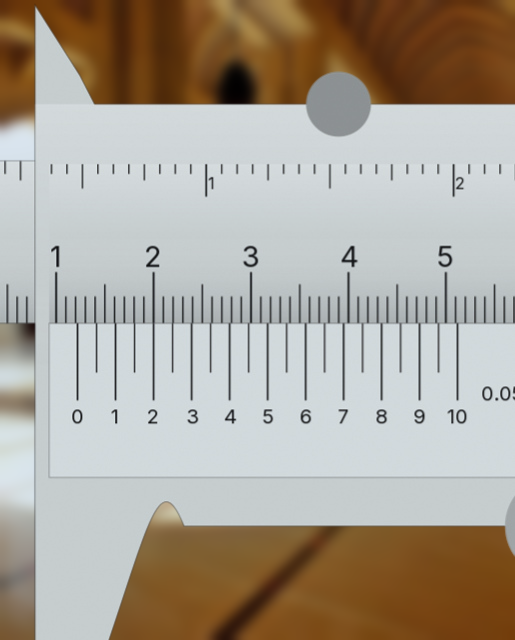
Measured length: 12.2 mm
